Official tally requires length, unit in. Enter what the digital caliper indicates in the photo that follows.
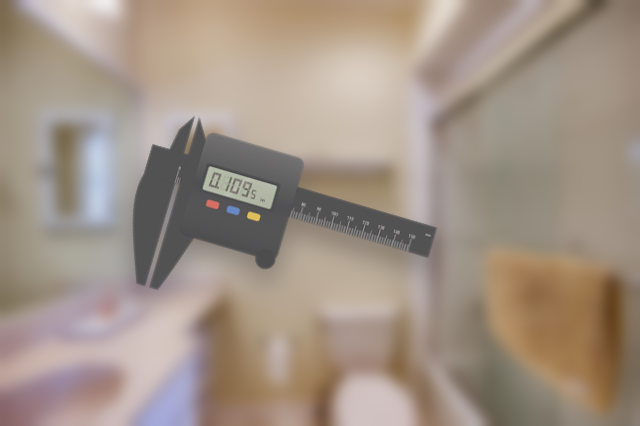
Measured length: 0.1095 in
